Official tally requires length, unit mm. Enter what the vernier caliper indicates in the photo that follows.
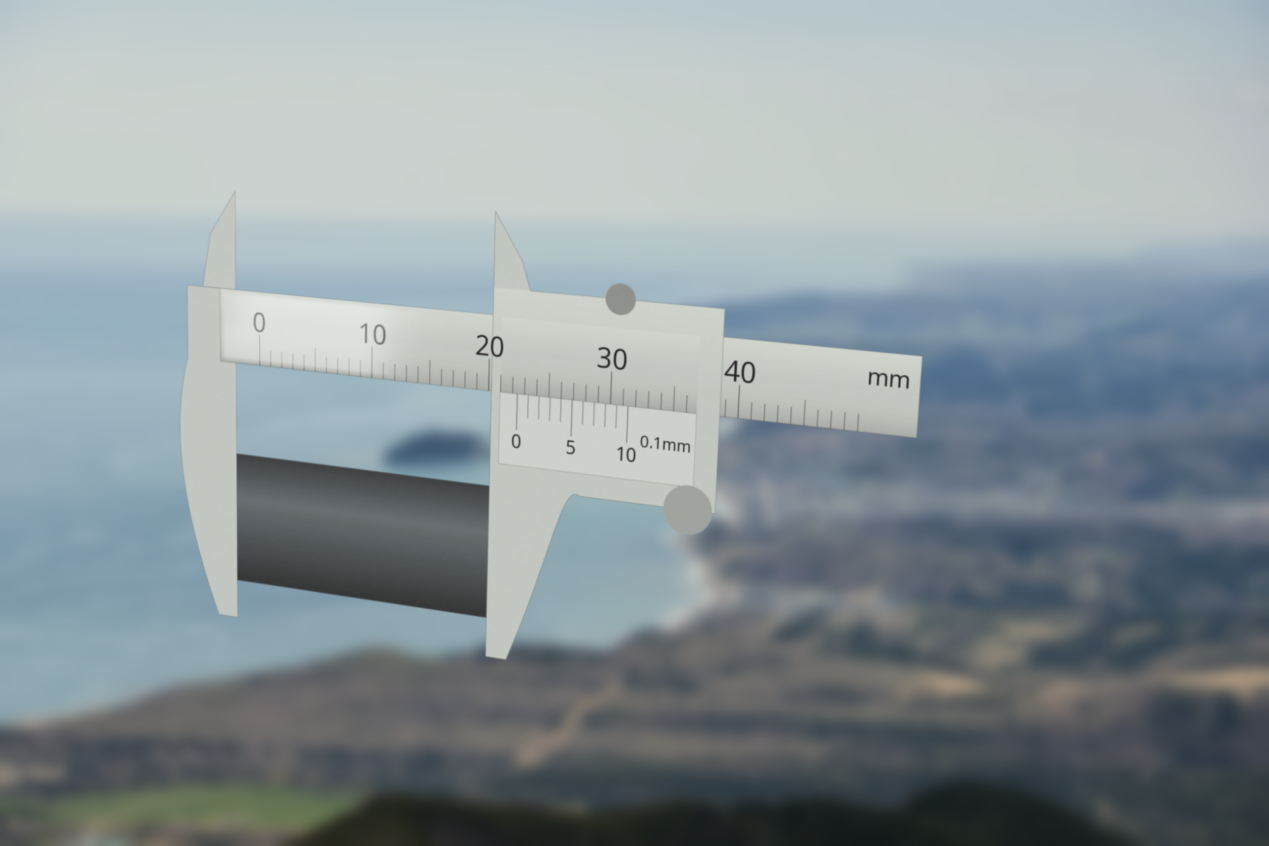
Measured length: 22.4 mm
